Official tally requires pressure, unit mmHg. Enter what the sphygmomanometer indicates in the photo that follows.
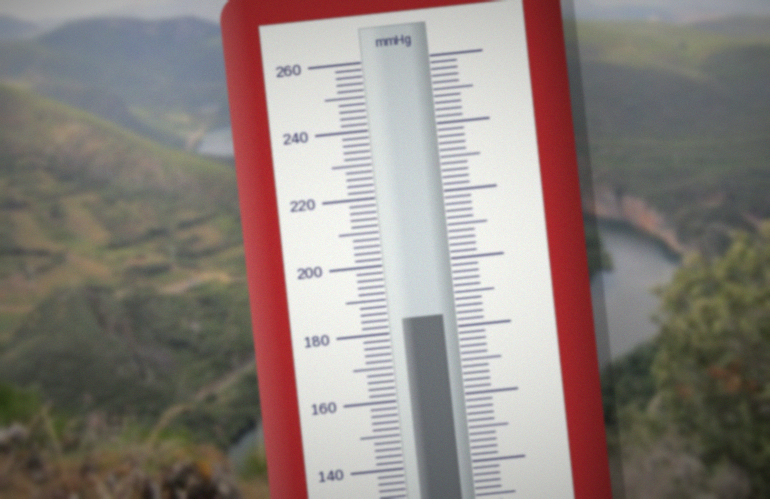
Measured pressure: 184 mmHg
